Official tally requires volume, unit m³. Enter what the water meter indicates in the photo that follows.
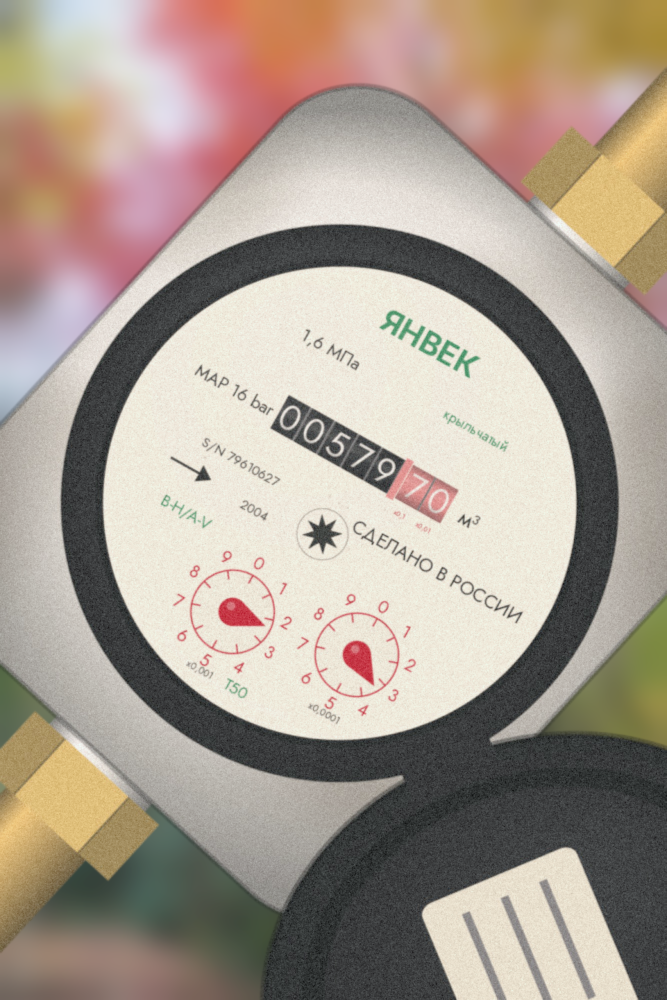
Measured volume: 579.7023 m³
